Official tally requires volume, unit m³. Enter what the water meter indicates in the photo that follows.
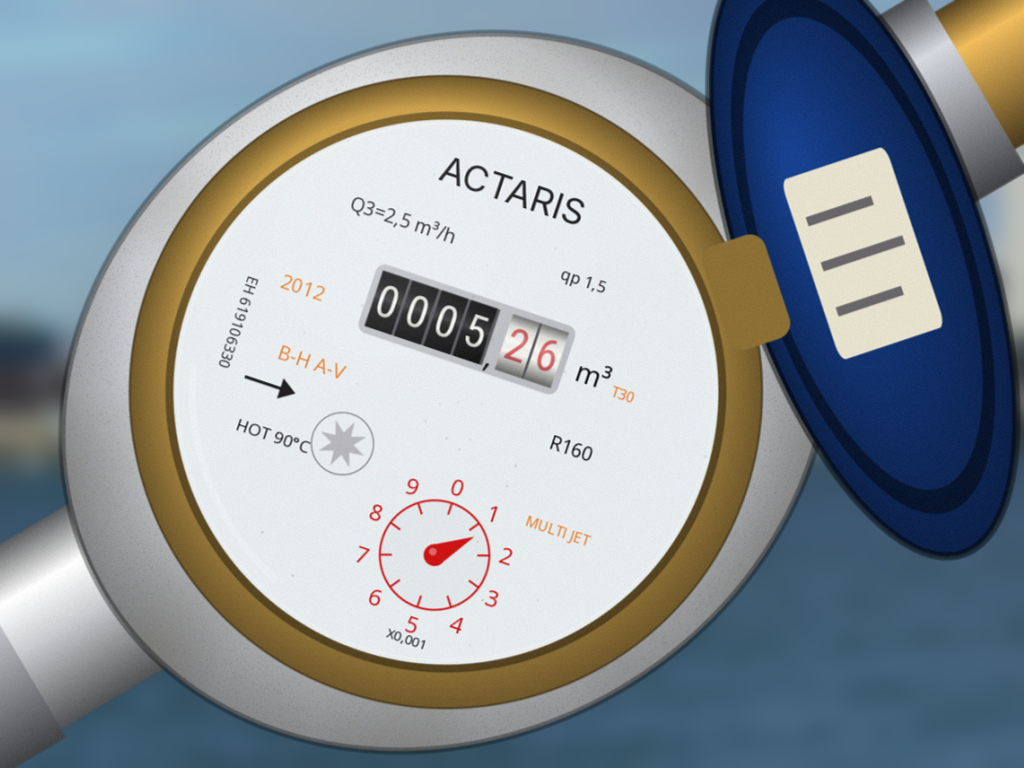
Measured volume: 5.261 m³
